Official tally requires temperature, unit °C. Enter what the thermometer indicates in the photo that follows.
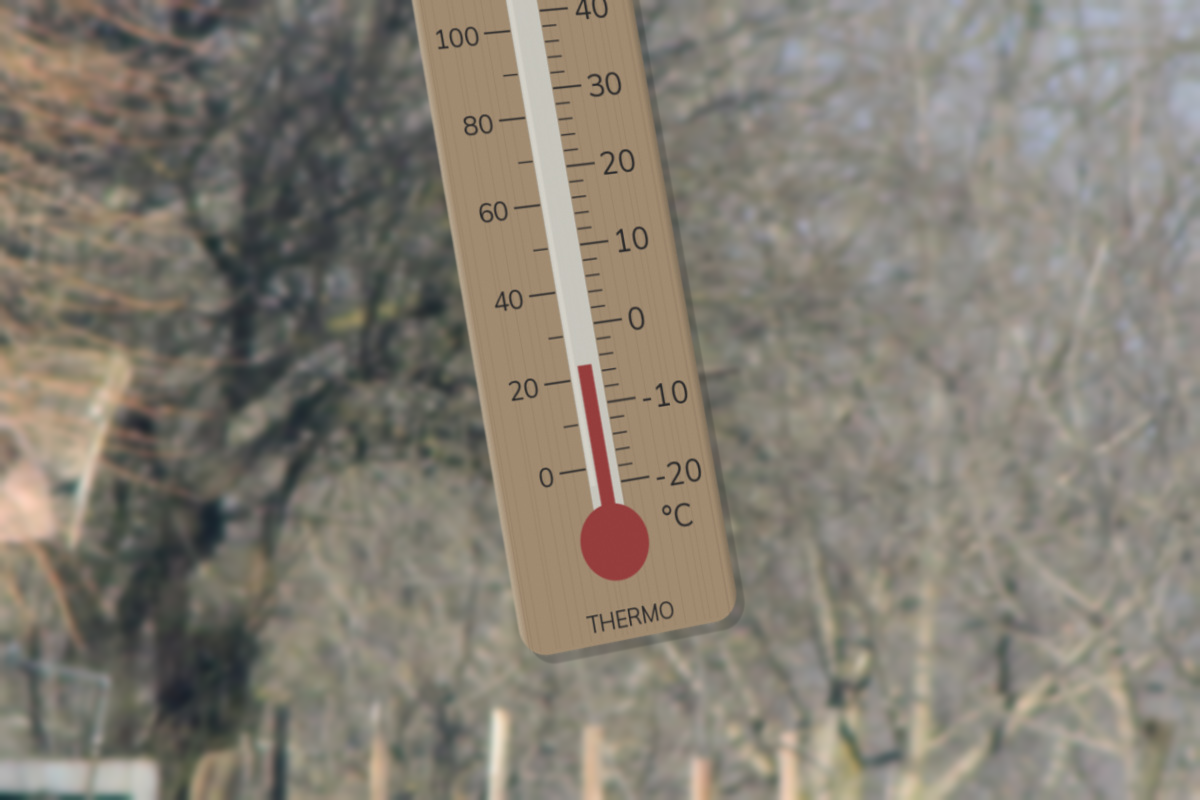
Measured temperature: -5 °C
